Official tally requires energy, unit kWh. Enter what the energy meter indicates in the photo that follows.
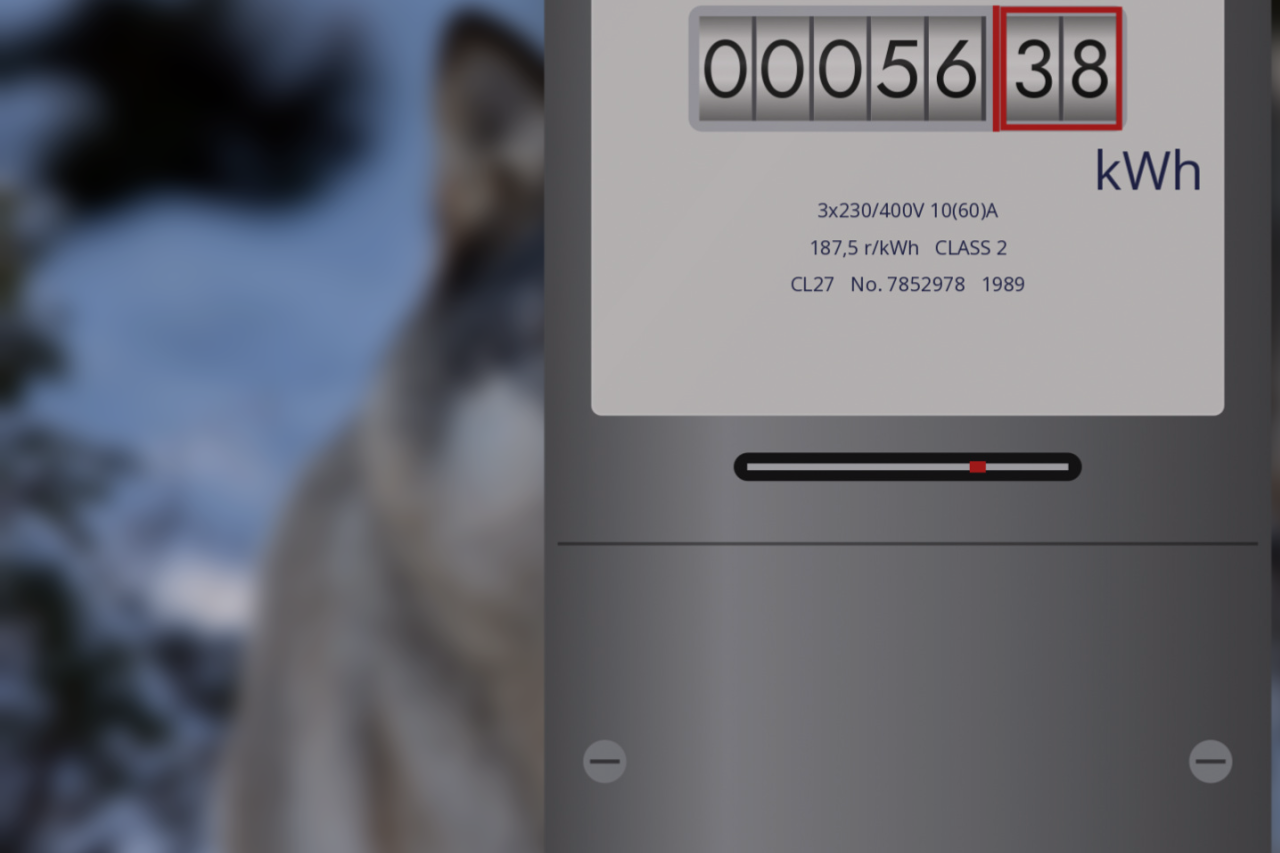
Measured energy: 56.38 kWh
